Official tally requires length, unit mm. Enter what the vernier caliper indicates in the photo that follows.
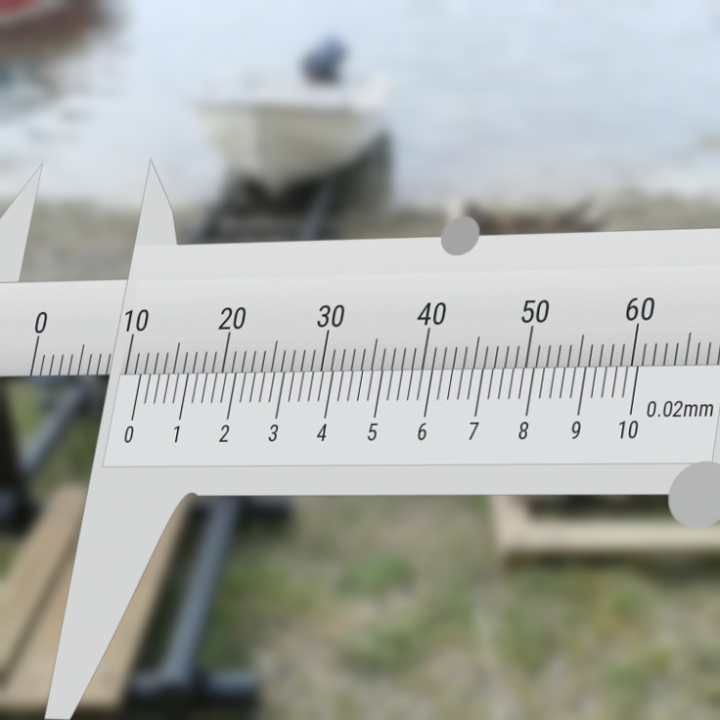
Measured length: 11.6 mm
